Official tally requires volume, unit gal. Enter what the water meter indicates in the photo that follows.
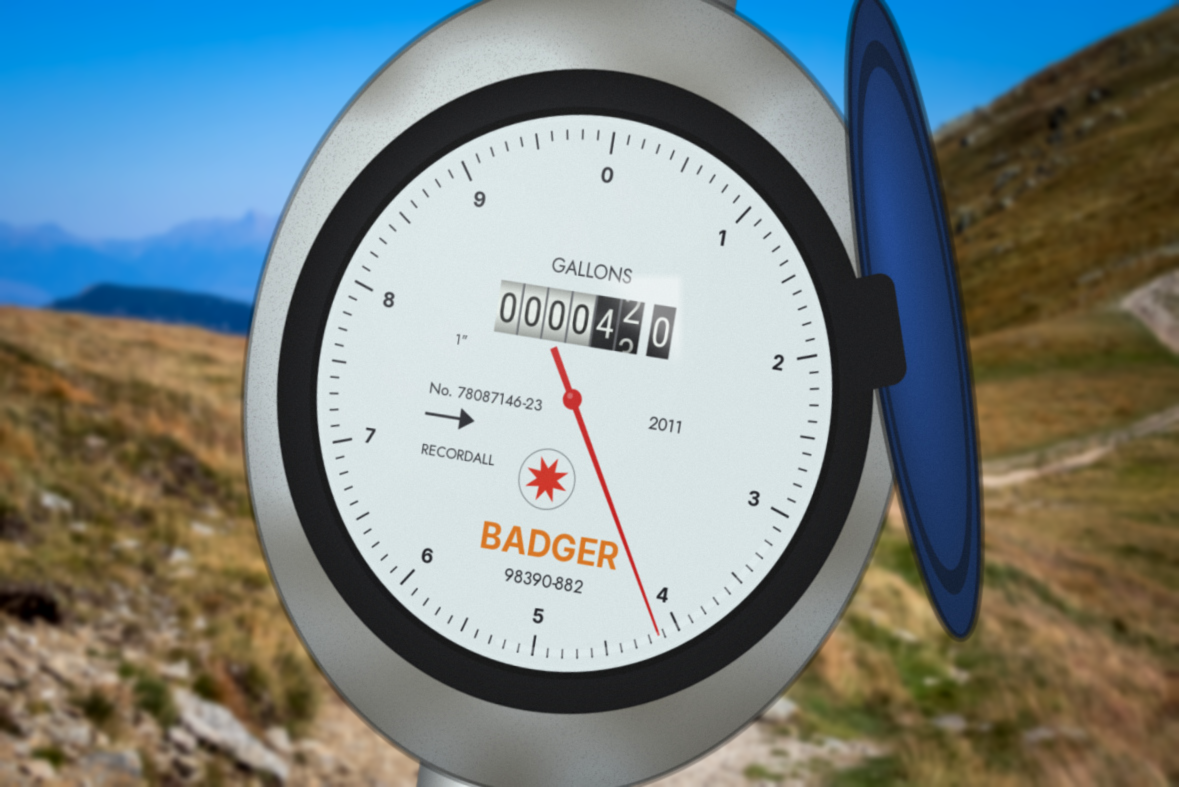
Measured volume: 424.1 gal
